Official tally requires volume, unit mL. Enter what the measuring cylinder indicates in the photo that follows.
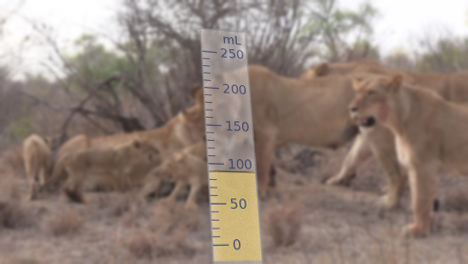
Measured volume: 90 mL
